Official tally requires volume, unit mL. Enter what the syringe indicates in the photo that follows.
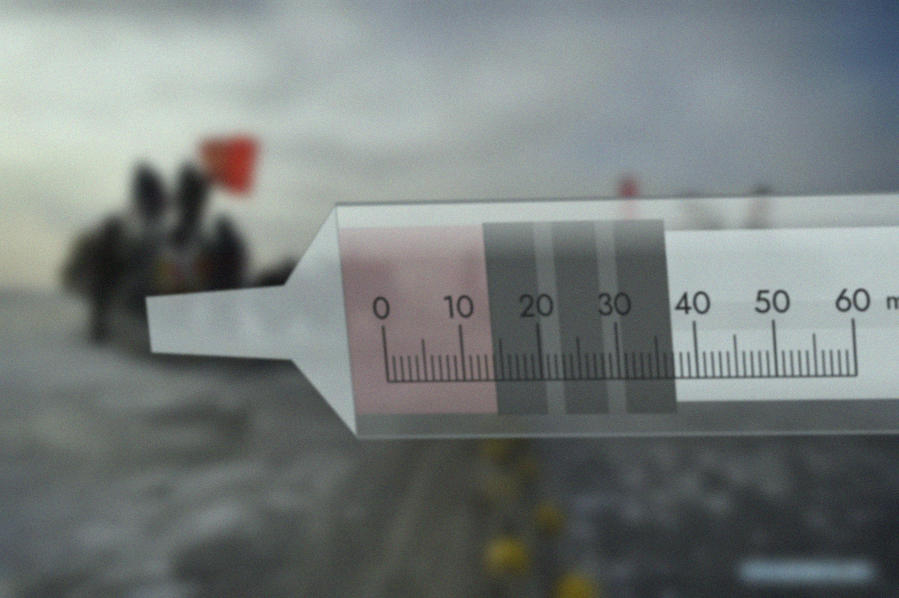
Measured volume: 14 mL
